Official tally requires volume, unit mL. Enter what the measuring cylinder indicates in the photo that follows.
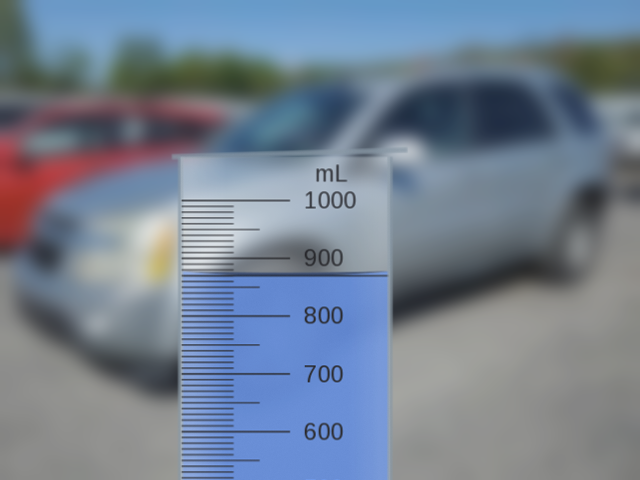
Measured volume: 870 mL
